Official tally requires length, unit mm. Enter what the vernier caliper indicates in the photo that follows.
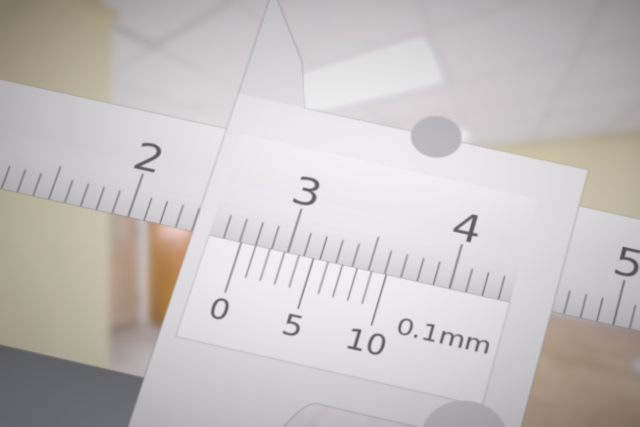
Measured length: 27.1 mm
